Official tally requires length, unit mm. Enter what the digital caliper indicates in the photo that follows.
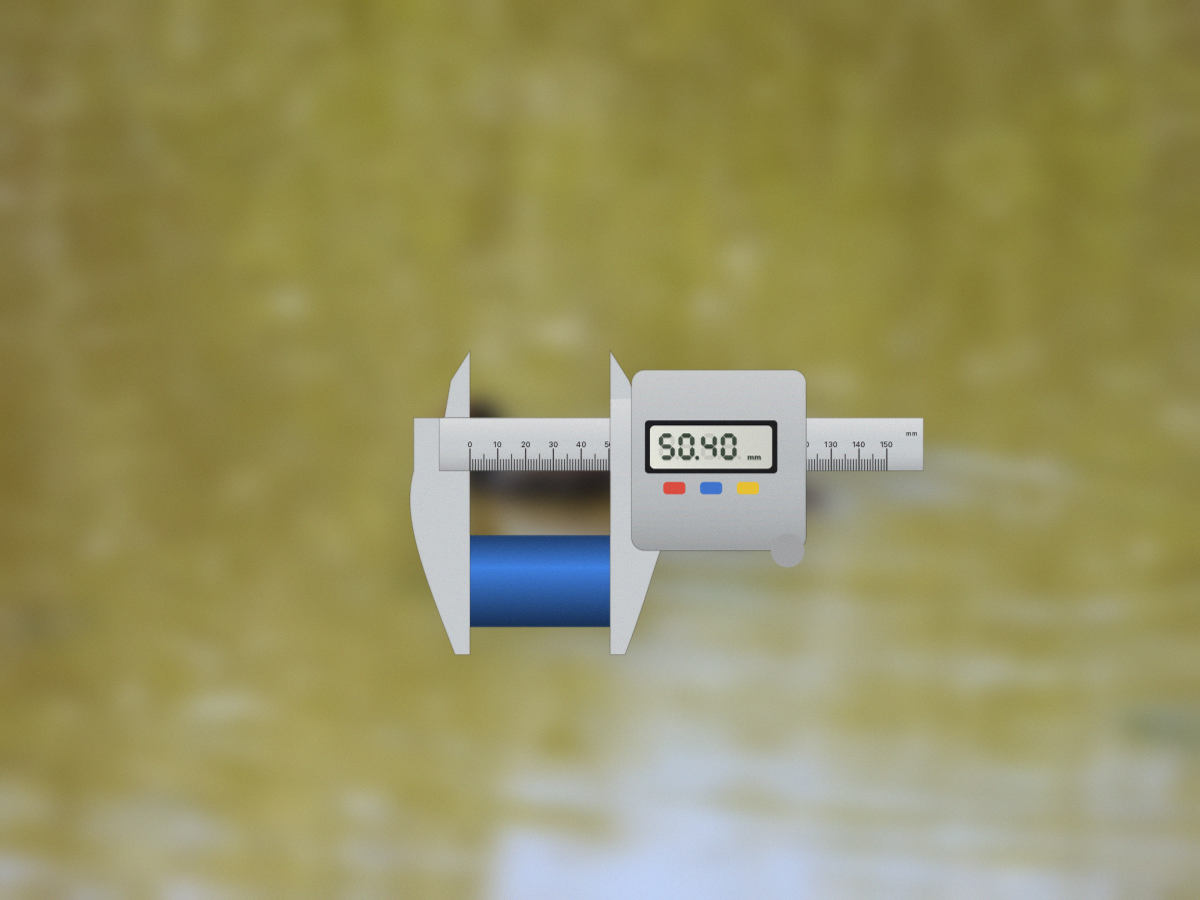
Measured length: 50.40 mm
